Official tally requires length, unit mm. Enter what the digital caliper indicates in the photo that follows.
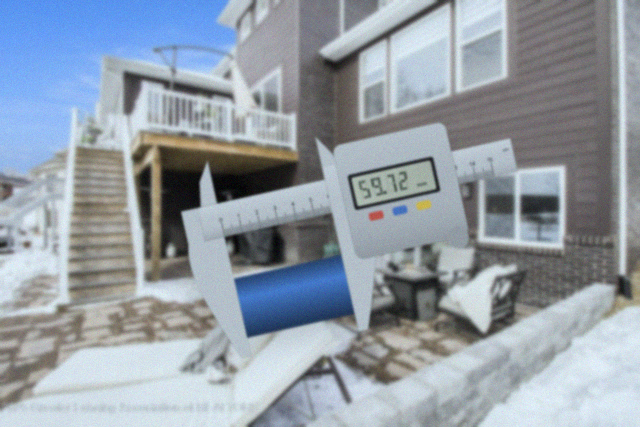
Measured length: 59.72 mm
